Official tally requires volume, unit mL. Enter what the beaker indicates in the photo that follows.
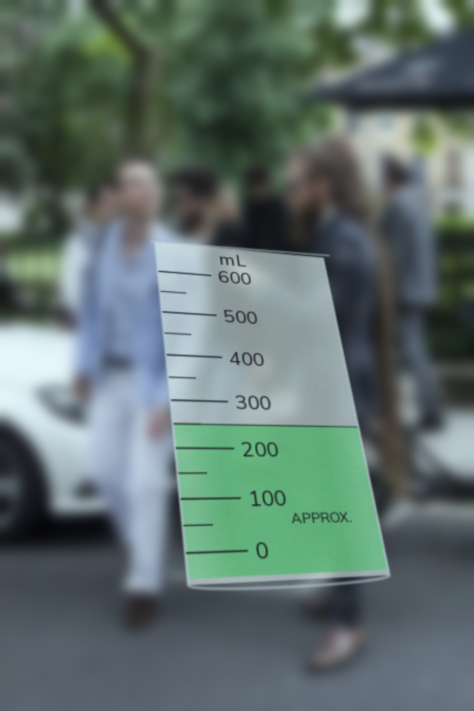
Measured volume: 250 mL
